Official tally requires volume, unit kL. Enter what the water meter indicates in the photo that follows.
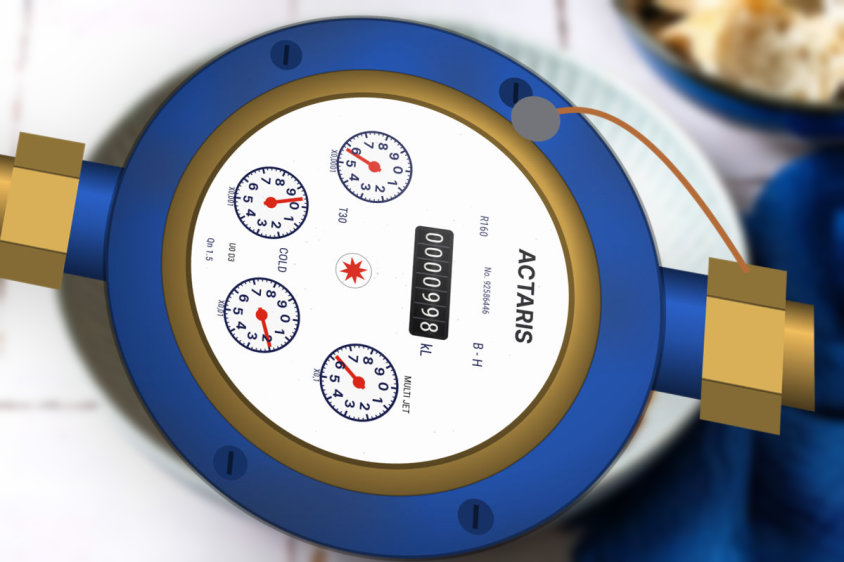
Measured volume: 998.6195 kL
